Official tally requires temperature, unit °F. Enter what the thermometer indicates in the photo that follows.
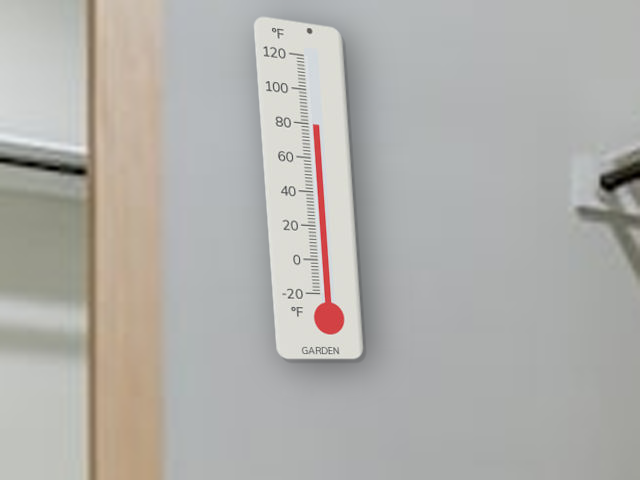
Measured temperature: 80 °F
